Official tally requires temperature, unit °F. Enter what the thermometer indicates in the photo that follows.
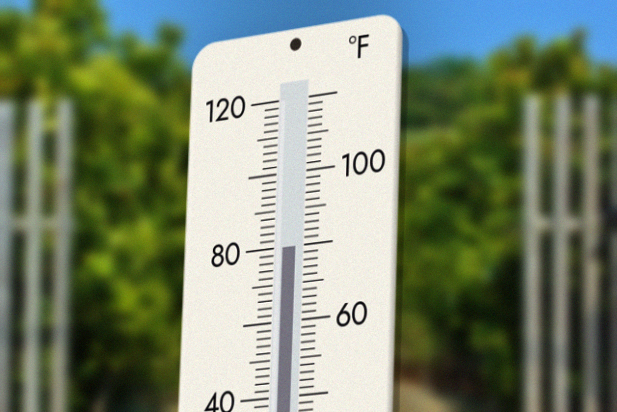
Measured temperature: 80 °F
